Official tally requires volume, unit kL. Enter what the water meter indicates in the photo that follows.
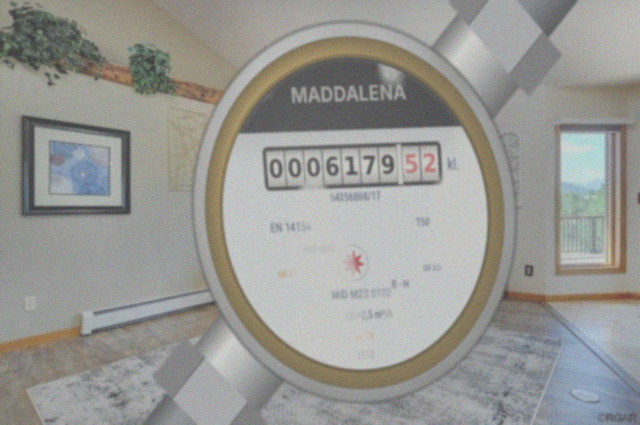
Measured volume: 6179.52 kL
